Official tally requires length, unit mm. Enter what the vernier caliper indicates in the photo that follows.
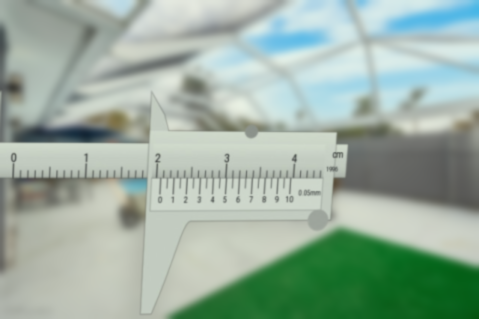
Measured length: 20.6 mm
